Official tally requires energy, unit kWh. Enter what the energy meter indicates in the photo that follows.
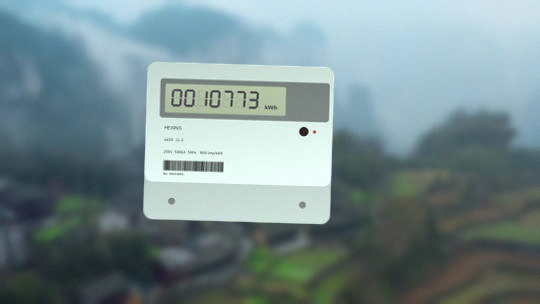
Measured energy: 10773 kWh
